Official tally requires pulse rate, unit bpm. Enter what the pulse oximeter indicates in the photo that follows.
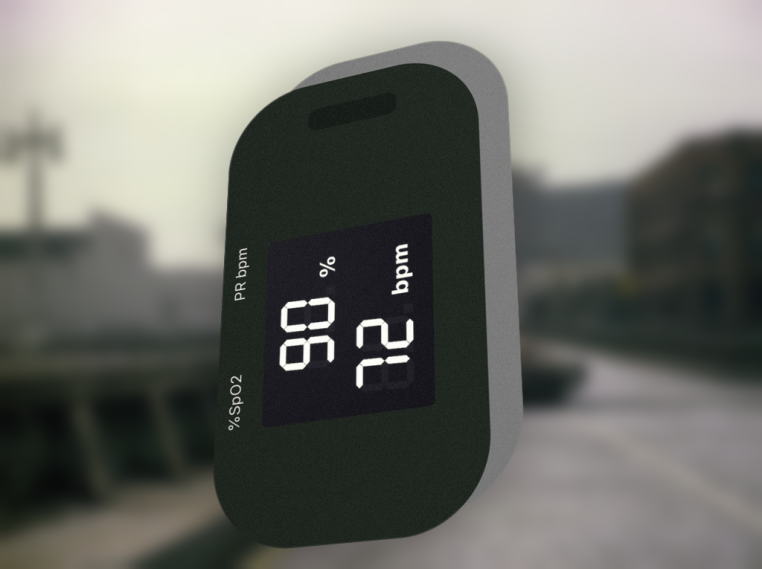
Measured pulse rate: 72 bpm
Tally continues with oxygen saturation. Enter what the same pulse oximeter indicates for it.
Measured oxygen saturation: 90 %
